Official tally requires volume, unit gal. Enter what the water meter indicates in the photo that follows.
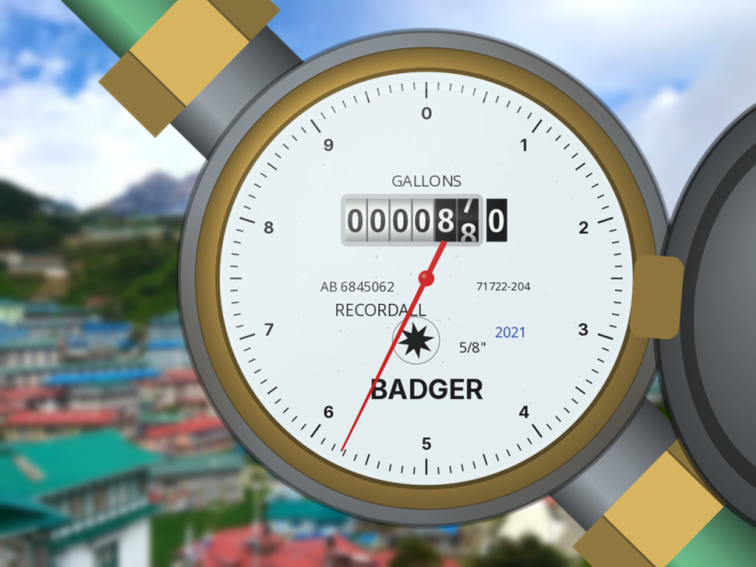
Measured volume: 875.7 gal
